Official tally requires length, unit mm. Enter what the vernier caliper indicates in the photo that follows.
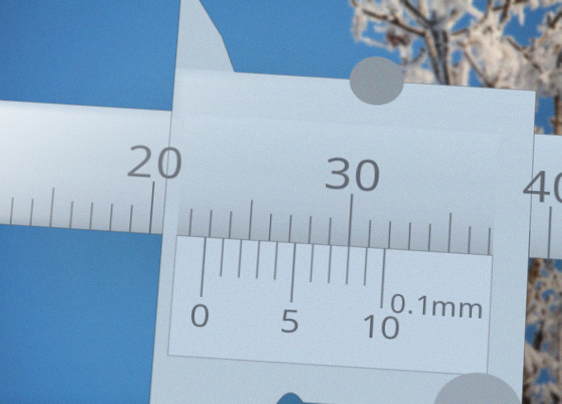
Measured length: 22.8 mm
